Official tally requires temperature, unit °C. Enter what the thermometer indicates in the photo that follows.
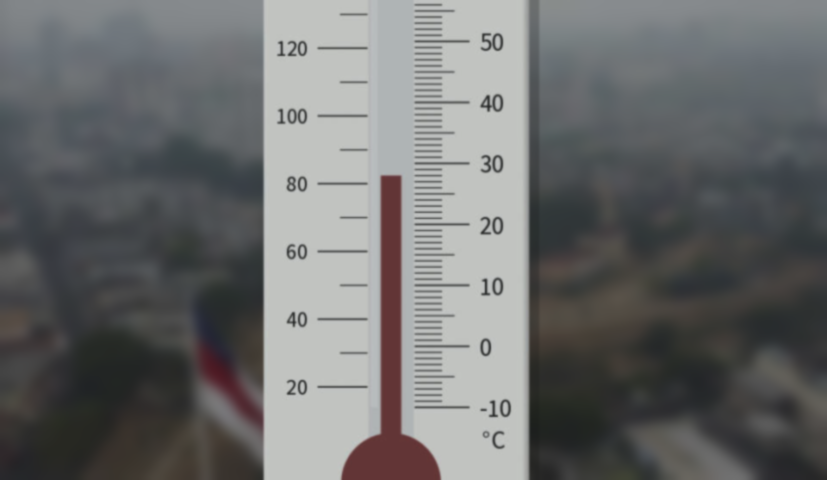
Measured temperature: 28 °C
